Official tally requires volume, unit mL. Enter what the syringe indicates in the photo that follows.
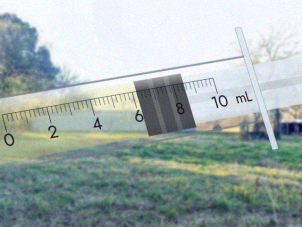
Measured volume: 6.2 mL
